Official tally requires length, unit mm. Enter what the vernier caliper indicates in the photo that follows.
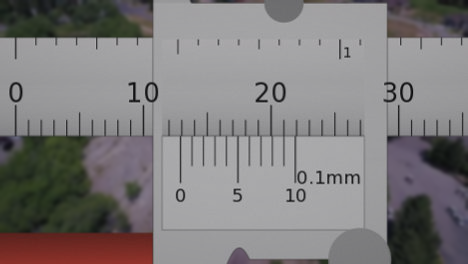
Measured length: 12.9 mm
